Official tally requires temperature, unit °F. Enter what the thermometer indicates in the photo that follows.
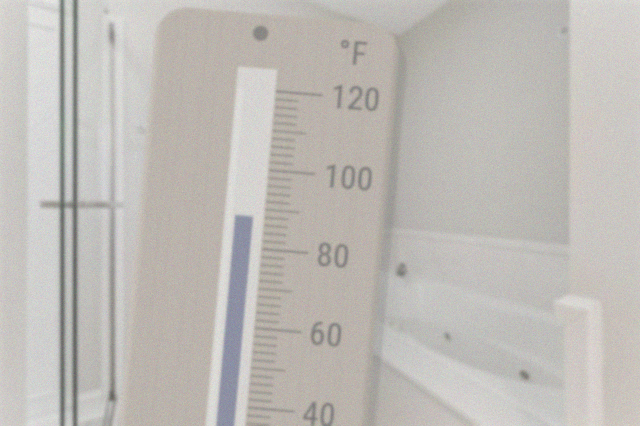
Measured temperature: 88 °F
